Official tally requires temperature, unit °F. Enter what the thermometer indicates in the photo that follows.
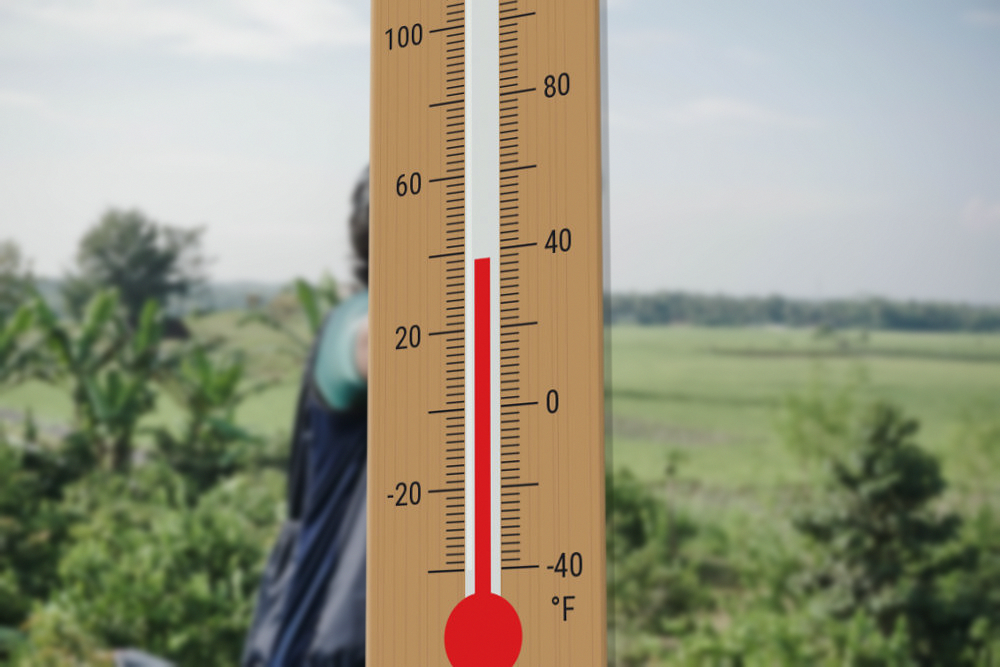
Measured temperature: 38 °F
